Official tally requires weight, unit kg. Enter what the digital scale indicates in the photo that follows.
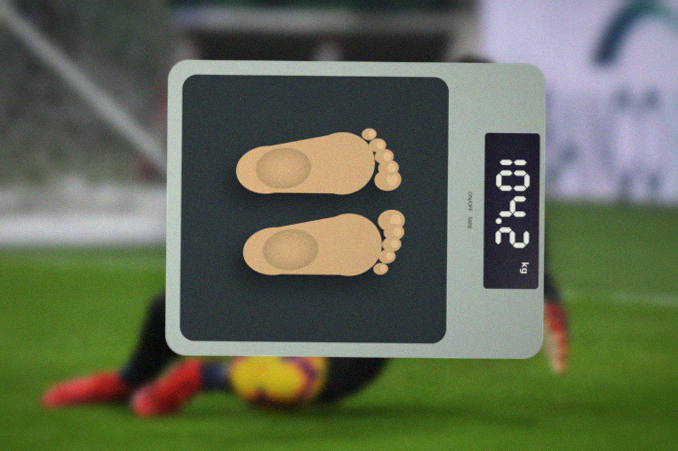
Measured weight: 104.2 kg
